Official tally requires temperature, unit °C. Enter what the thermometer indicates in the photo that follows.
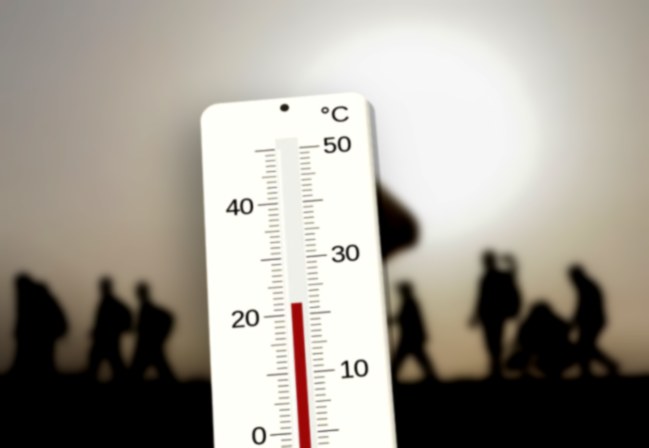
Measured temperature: 22 °C
